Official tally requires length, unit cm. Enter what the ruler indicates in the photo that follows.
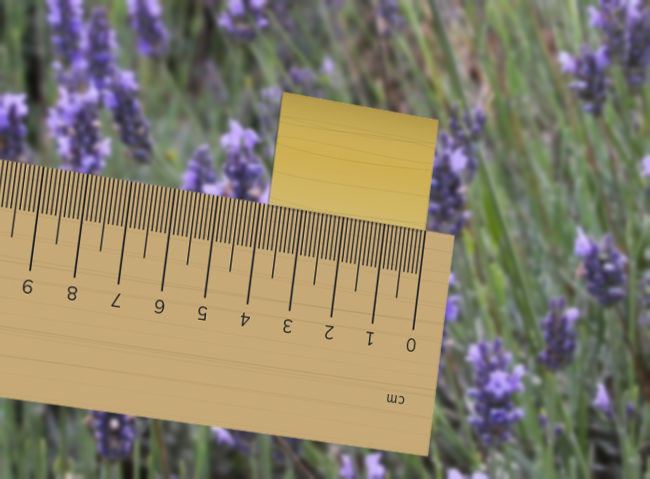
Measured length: 3.8 cm
